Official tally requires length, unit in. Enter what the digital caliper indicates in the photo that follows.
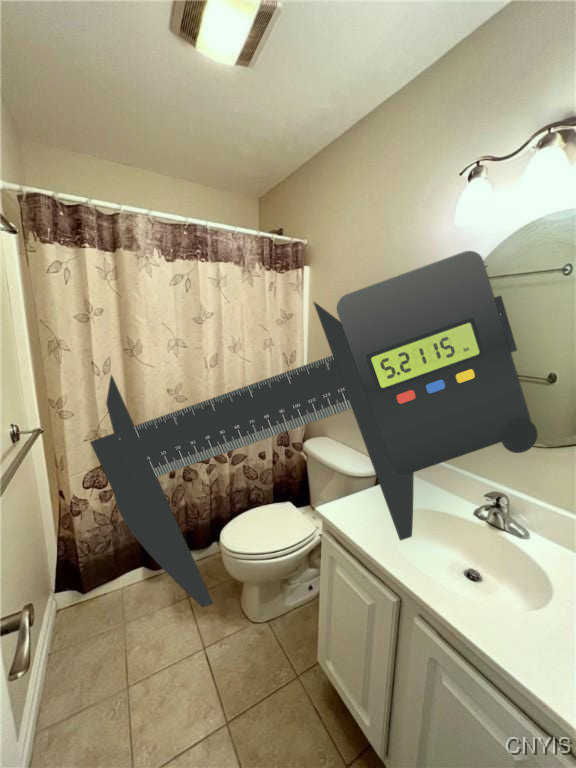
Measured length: 5.2115 in
